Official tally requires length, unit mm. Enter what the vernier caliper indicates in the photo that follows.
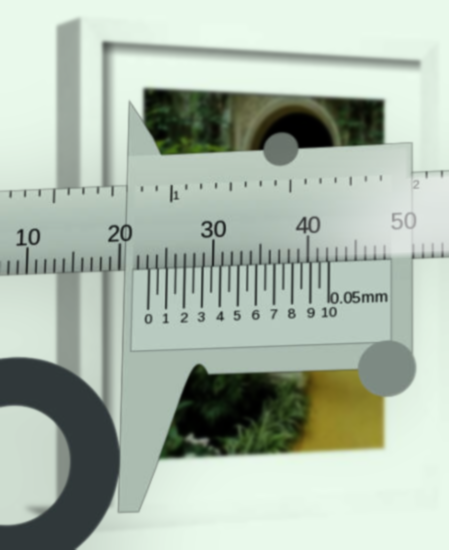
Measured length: 23.2 mm
